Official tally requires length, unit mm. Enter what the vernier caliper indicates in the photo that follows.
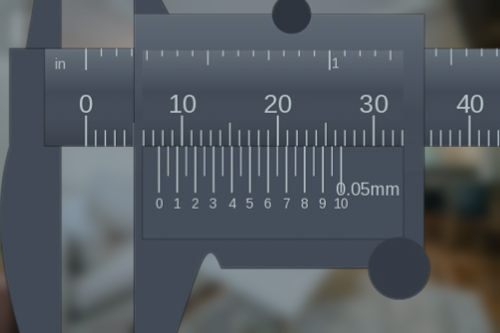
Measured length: 7.6 mm
